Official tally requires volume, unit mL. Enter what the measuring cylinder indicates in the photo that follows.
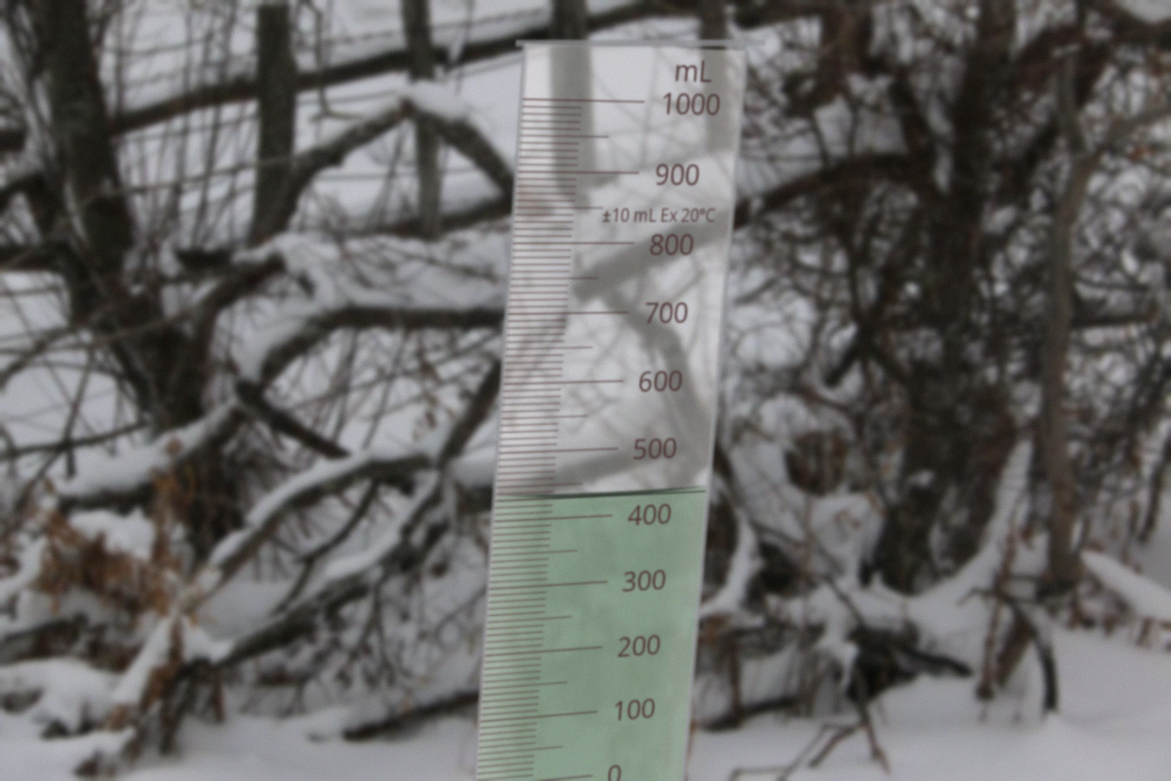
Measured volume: 430 mL
